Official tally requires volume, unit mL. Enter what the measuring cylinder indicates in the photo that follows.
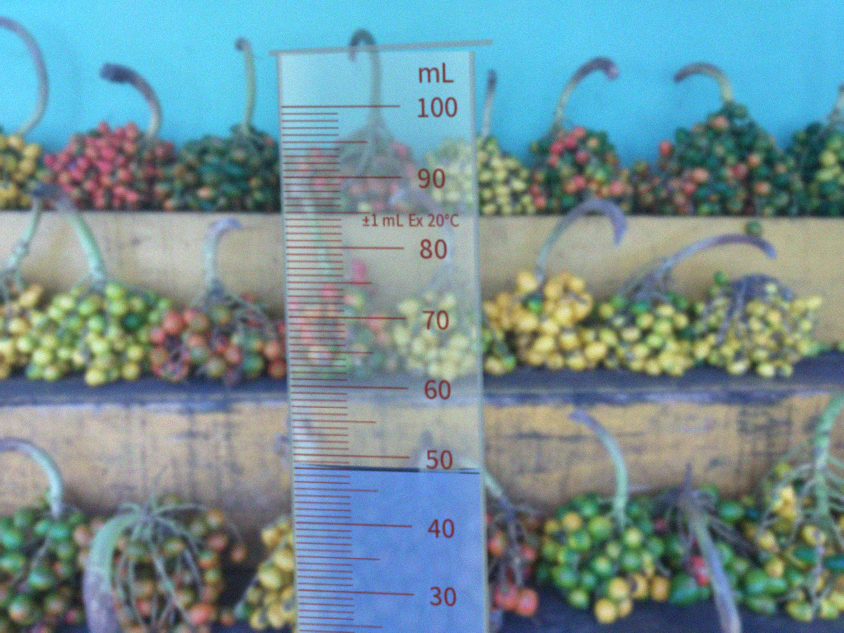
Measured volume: 48 mL
